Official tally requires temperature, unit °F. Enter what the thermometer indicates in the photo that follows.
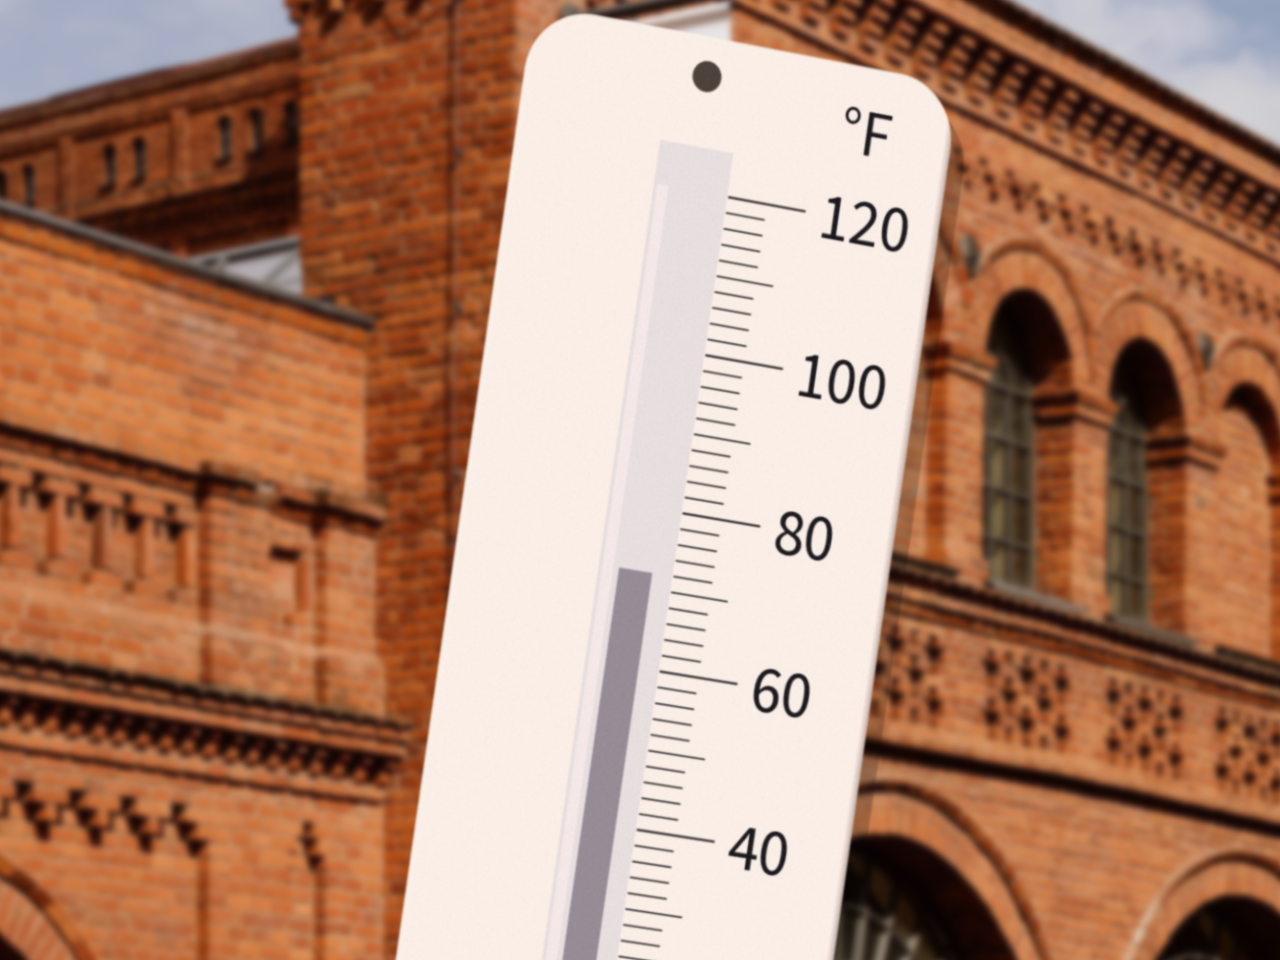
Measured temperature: 72 °F
